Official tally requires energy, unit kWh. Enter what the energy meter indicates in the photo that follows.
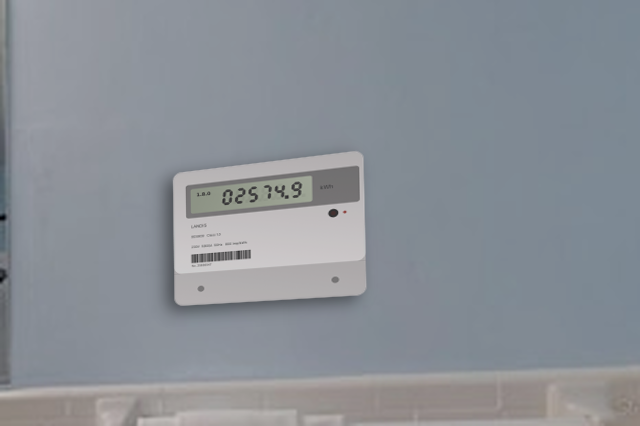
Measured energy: 2574.9 kWh
